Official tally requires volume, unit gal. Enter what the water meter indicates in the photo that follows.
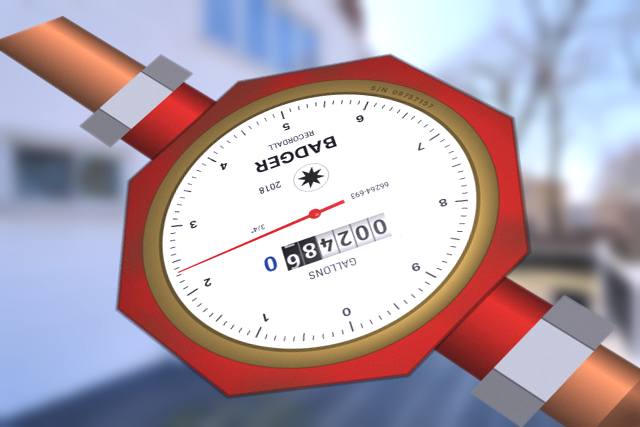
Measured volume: 24862.3 gal
